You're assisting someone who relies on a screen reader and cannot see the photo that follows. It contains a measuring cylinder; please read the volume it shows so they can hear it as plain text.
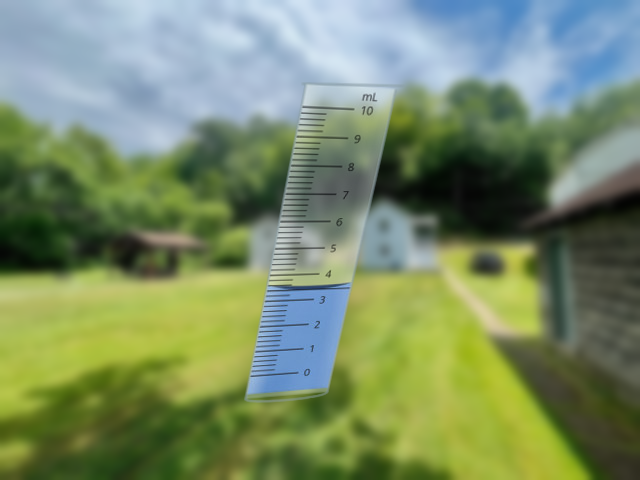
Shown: 3.4 mL
